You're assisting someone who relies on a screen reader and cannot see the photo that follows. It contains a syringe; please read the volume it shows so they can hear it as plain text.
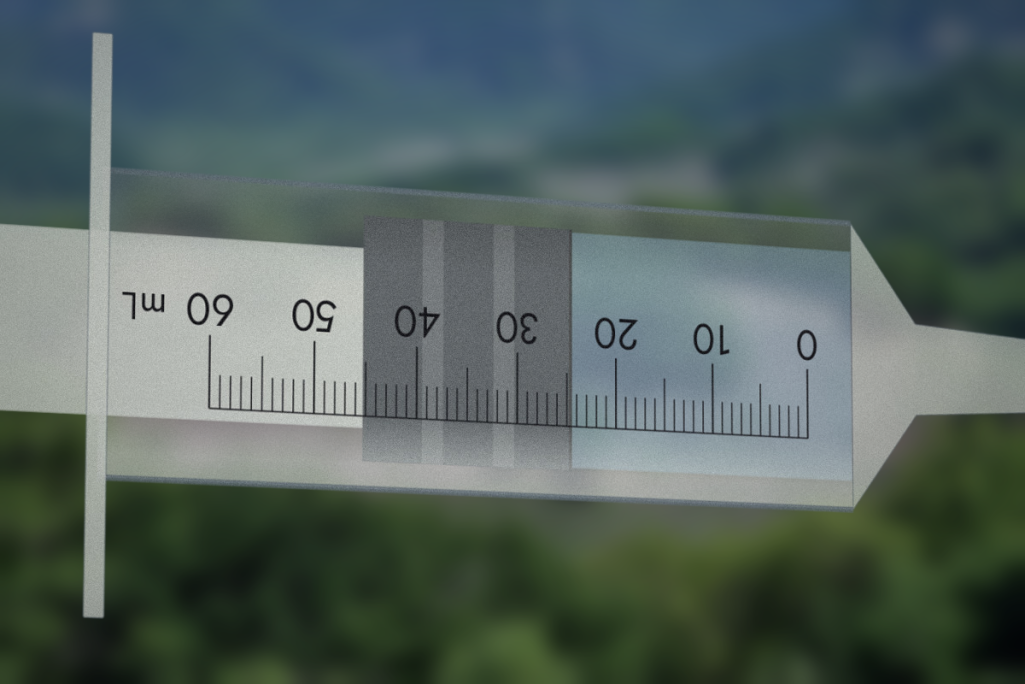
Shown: 24.5 mL
